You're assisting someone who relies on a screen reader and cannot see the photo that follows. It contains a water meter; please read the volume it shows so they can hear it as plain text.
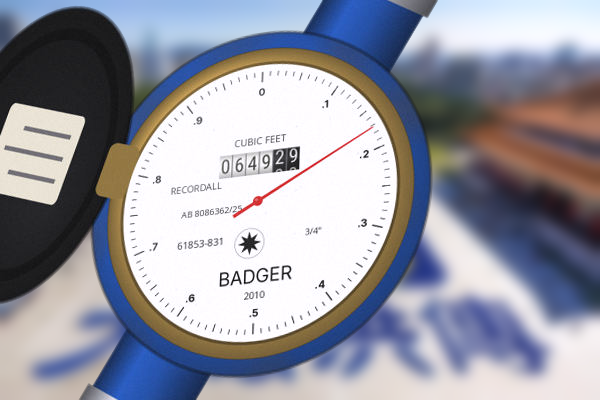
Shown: 64929.17 ft³
